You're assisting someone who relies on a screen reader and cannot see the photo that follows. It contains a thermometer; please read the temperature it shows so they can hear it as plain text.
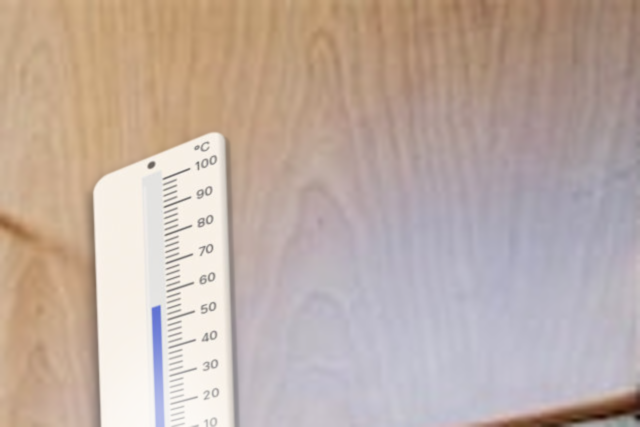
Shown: 56 °C
